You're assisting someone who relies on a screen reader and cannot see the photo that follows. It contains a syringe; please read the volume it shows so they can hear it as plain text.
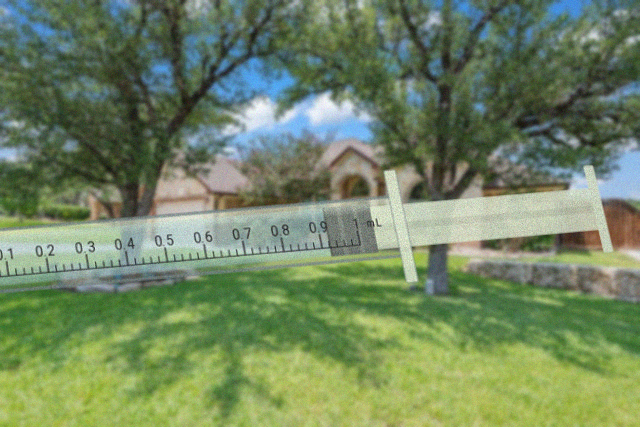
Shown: 0.92 mL
